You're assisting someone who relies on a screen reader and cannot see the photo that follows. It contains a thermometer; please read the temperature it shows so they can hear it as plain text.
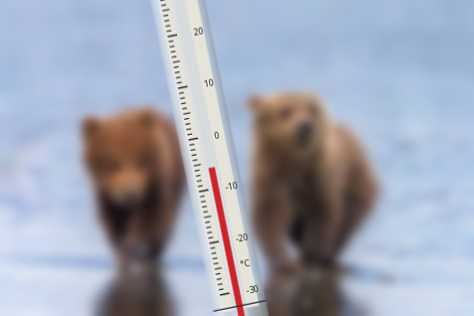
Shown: -6 °C
